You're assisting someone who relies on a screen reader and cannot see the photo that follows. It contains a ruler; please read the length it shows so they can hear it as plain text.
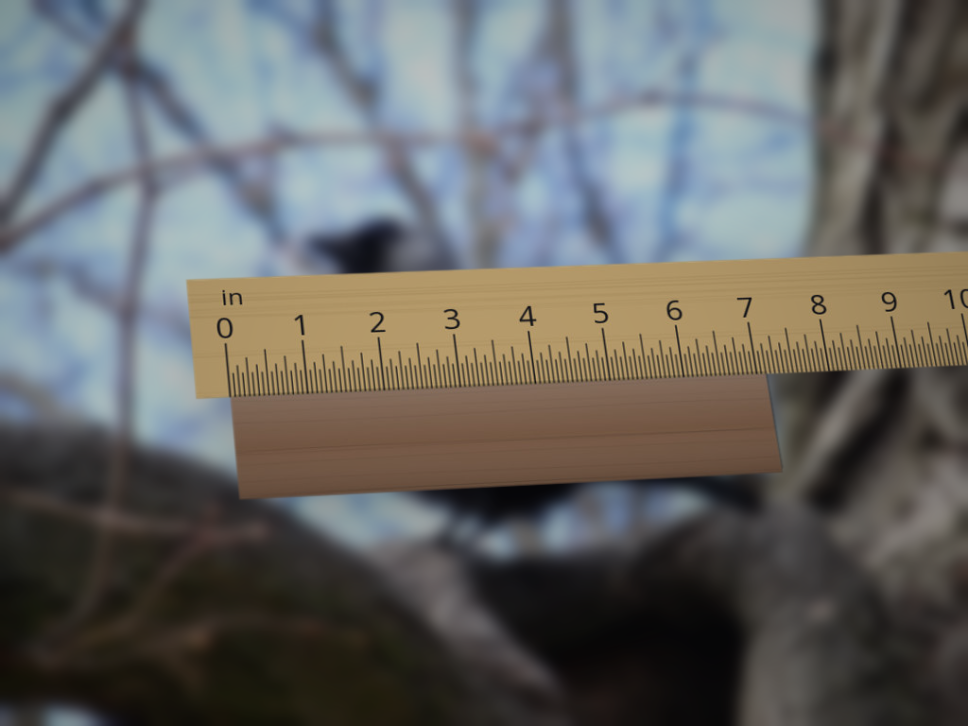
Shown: 7.125 in
